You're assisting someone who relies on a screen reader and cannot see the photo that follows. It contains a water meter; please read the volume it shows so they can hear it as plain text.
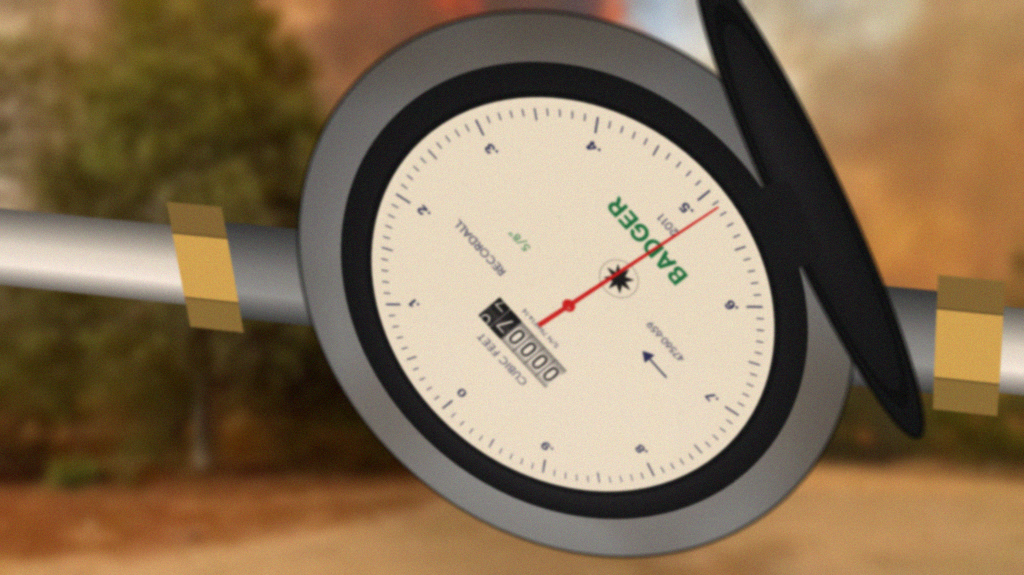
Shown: 76.51 ft³
